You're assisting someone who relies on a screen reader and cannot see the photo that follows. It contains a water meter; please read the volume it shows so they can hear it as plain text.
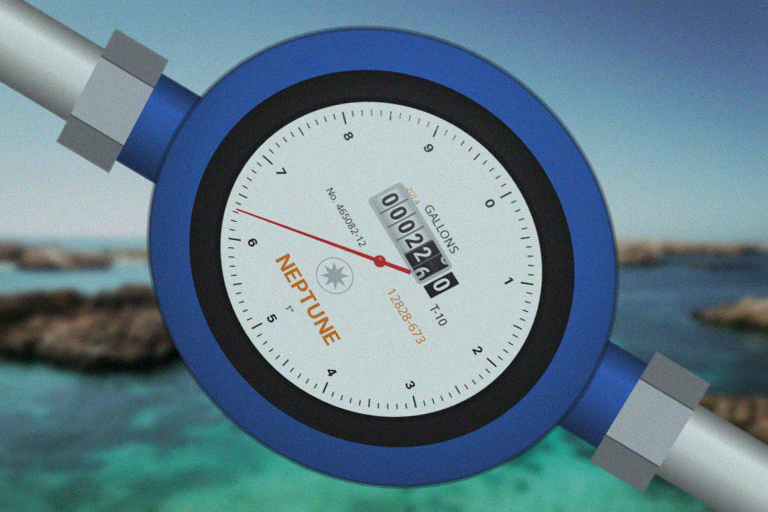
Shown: 2256.3 gal
